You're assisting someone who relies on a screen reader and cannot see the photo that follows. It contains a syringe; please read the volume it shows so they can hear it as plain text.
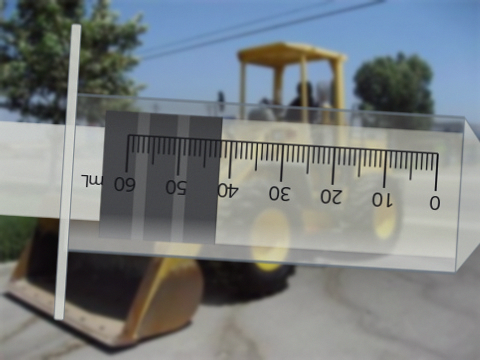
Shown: 42 mL
